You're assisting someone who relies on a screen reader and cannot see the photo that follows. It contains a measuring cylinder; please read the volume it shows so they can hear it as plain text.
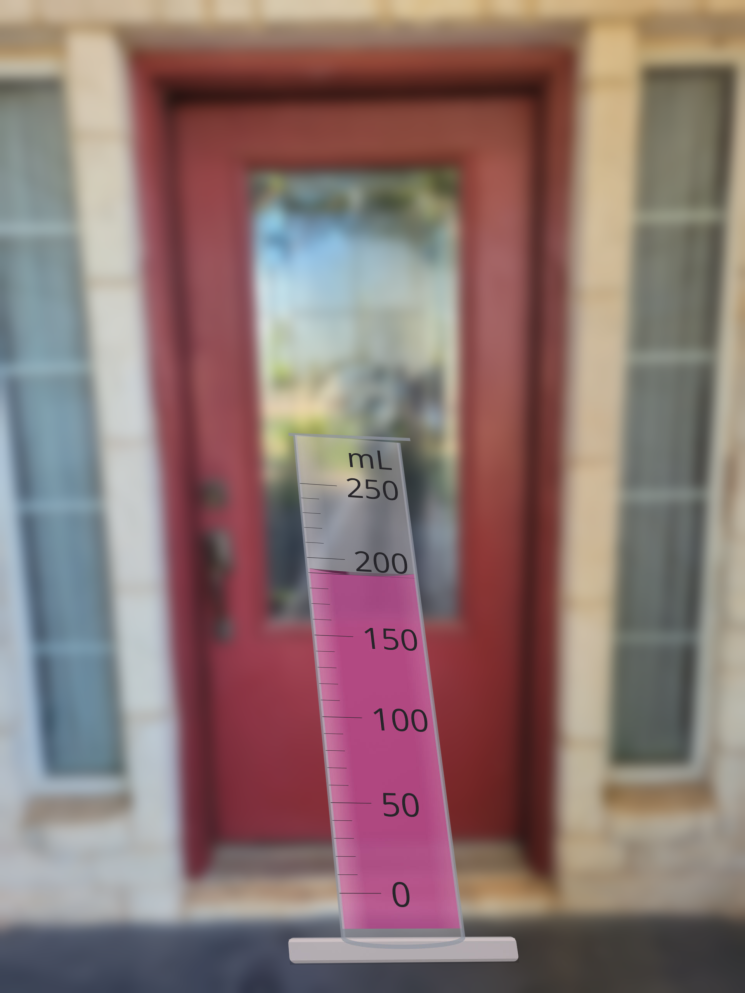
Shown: 190 mL
